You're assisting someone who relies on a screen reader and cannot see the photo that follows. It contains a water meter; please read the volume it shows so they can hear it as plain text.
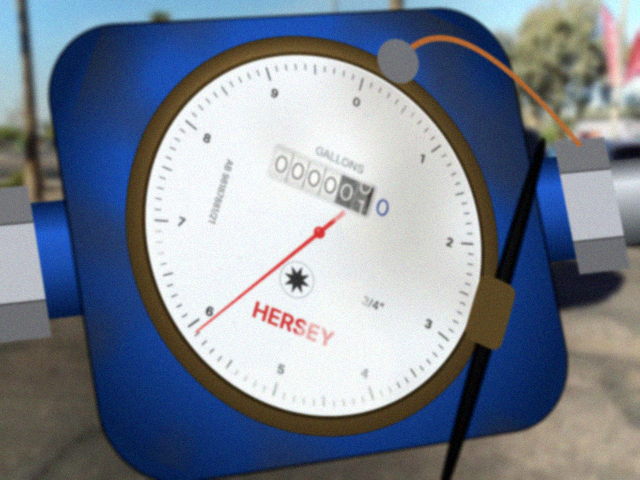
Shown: 5.9 gal
